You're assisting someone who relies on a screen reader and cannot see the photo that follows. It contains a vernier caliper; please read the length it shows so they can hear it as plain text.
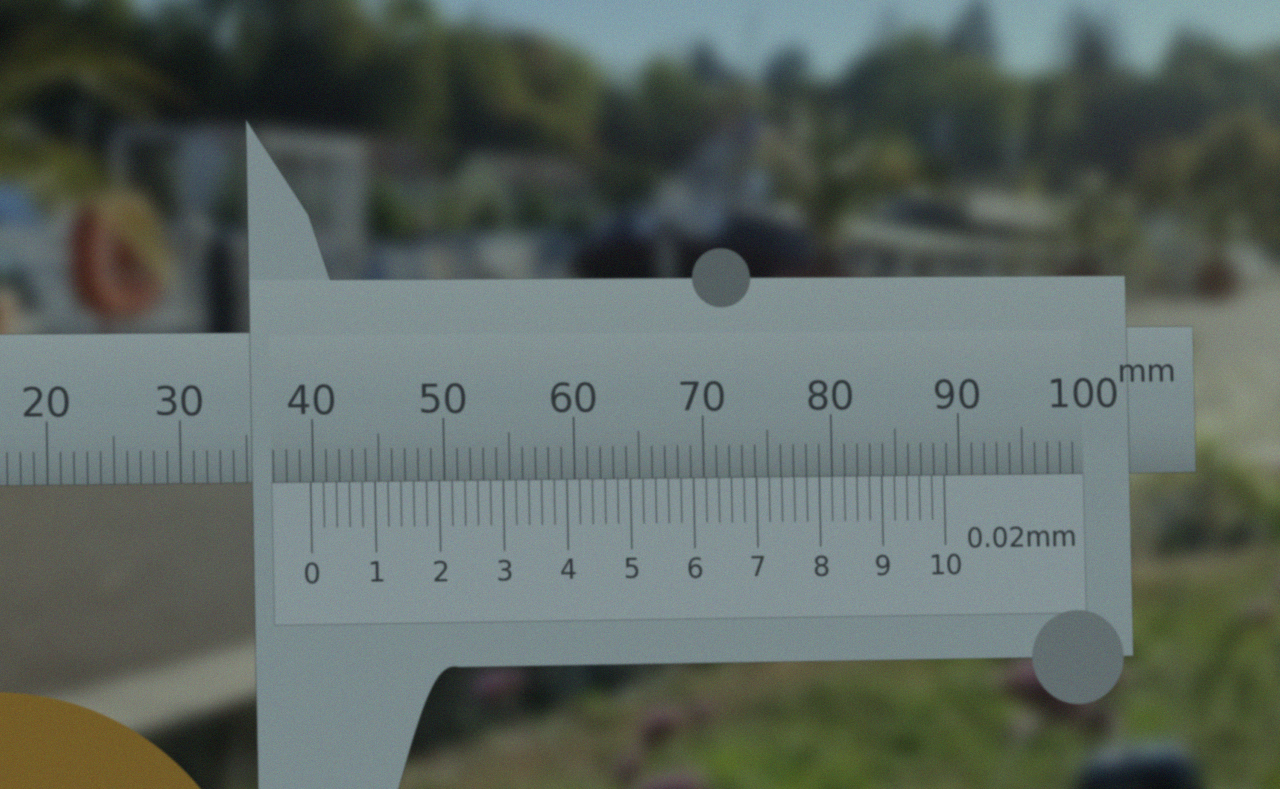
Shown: 39.8 mm
